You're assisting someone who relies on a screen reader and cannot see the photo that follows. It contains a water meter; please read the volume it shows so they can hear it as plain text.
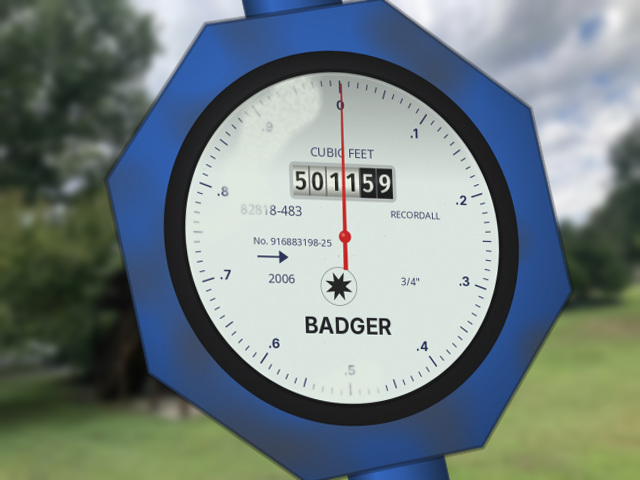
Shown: 501159.00 ft³
